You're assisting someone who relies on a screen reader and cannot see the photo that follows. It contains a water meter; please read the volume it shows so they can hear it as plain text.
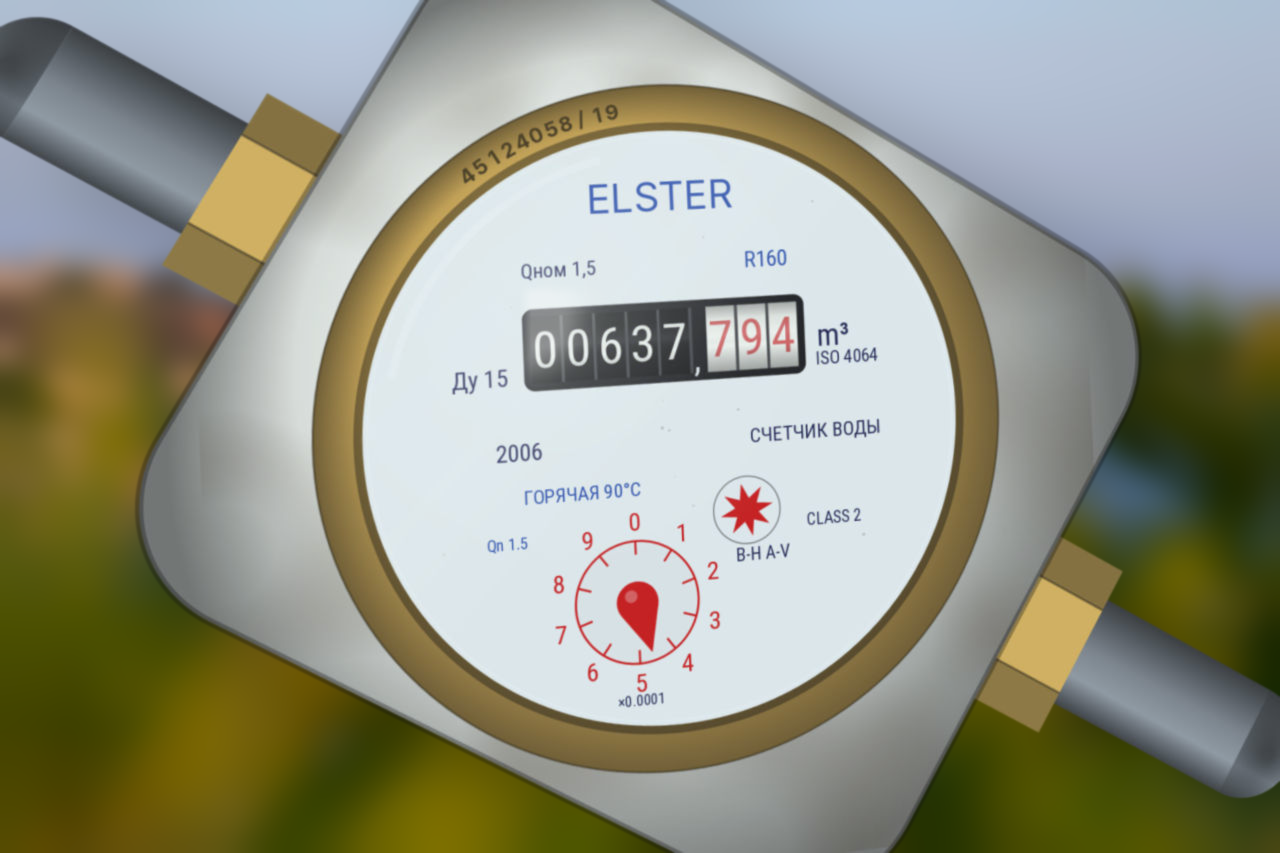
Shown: 637.7944 m³
